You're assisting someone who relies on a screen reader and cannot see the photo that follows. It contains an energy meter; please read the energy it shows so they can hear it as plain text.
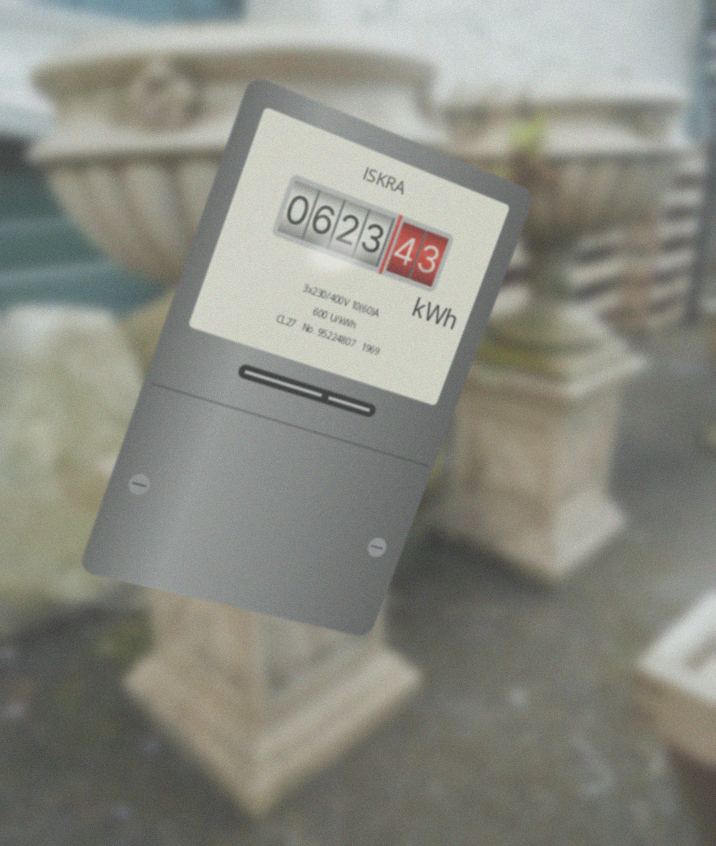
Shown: 623.43 kWh
